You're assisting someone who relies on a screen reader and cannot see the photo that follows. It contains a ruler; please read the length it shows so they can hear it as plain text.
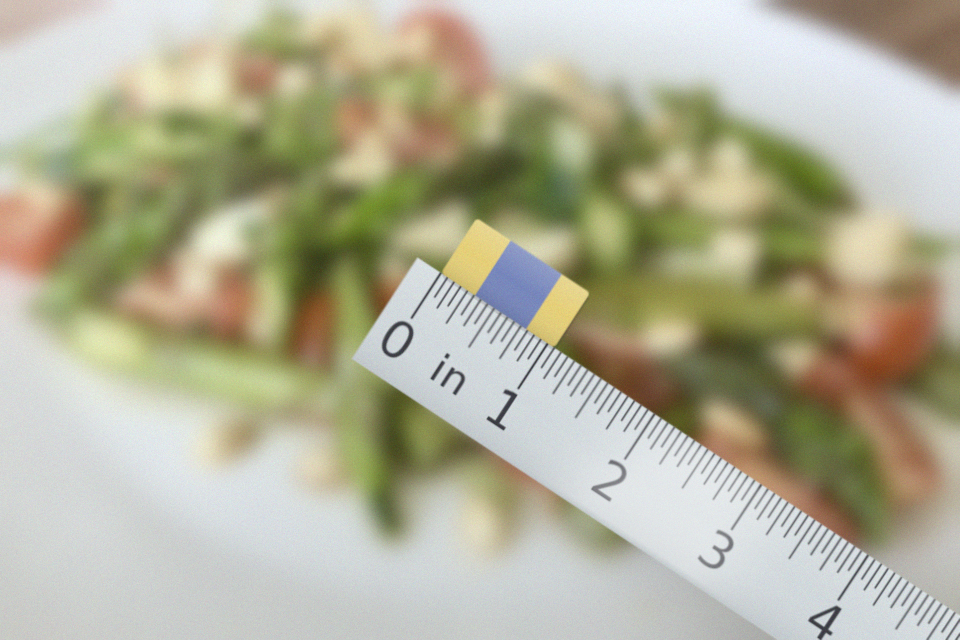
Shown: 1.0625 in
